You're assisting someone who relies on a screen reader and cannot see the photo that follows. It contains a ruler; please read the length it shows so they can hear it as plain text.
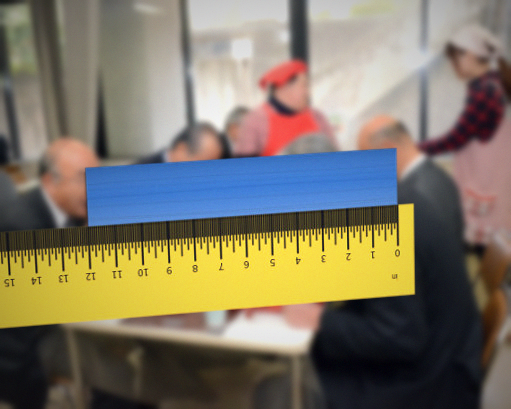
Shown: 12 in
